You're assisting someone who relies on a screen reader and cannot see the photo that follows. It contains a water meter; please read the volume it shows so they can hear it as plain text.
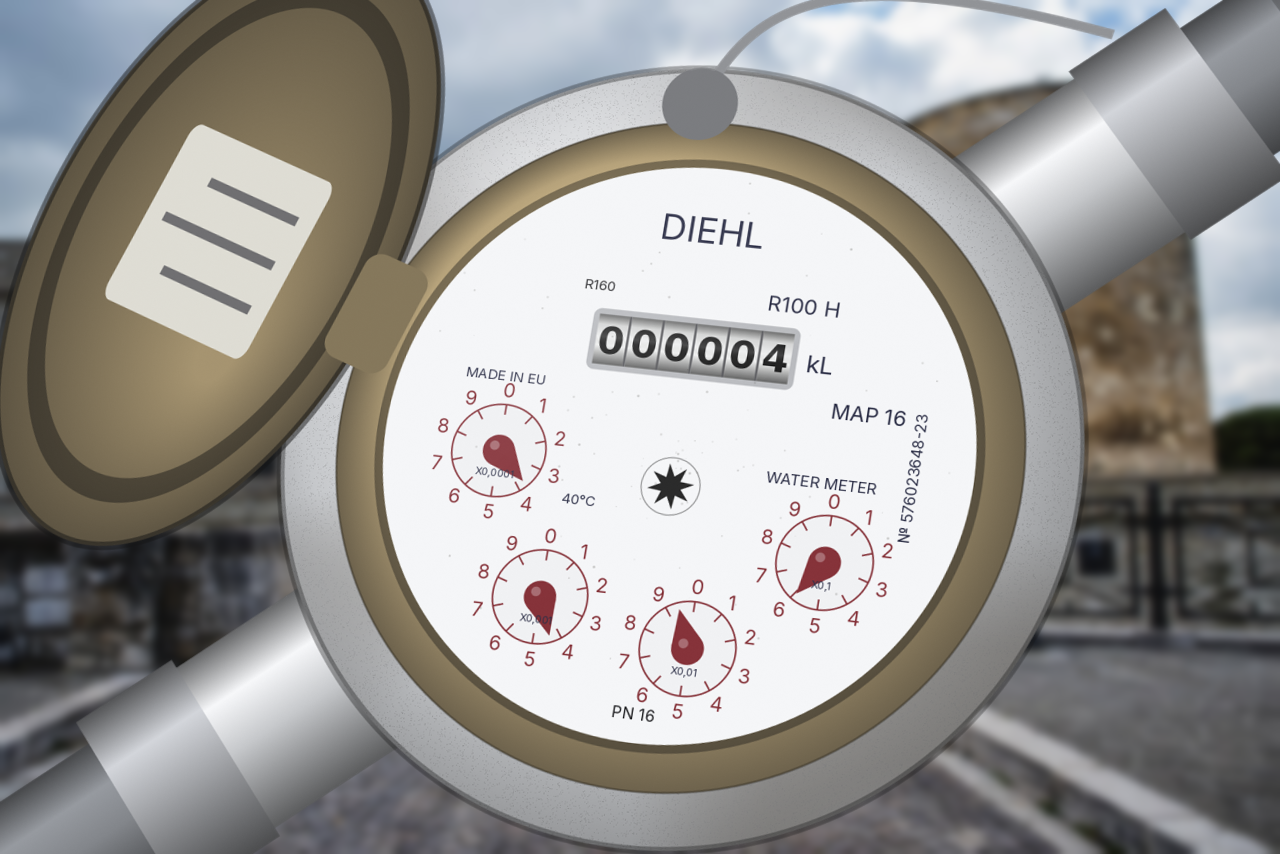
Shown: 4.5943 kL
